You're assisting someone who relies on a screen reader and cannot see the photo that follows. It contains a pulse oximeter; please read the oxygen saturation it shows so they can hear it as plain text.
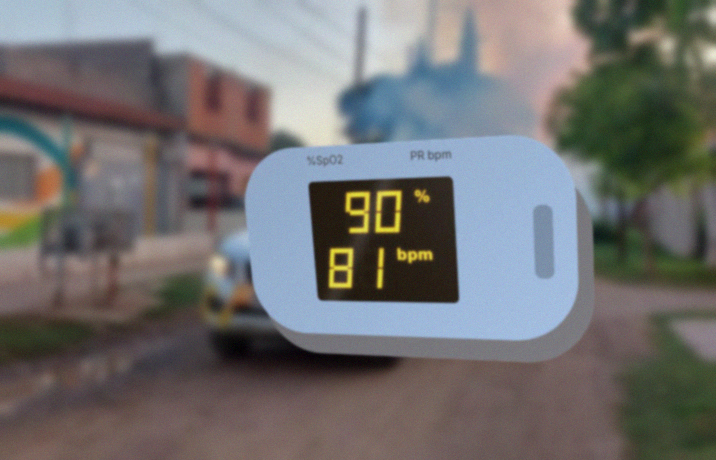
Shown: 90 %
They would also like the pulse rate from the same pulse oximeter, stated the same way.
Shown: 81 bpm
